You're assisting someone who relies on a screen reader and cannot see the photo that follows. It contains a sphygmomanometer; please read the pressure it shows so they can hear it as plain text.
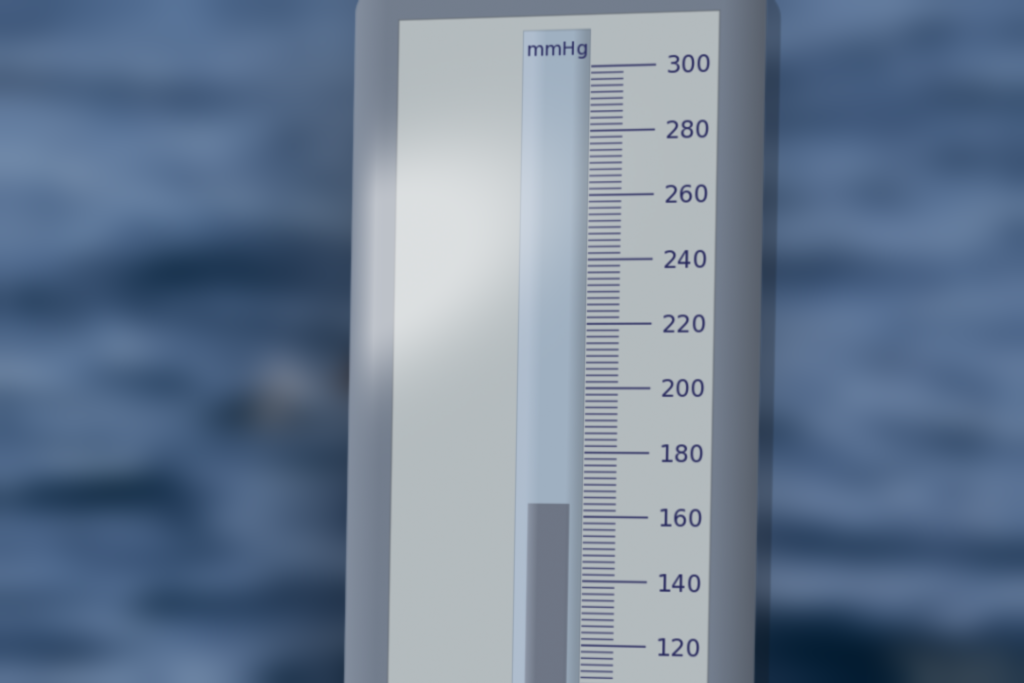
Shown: 164 mmHg
